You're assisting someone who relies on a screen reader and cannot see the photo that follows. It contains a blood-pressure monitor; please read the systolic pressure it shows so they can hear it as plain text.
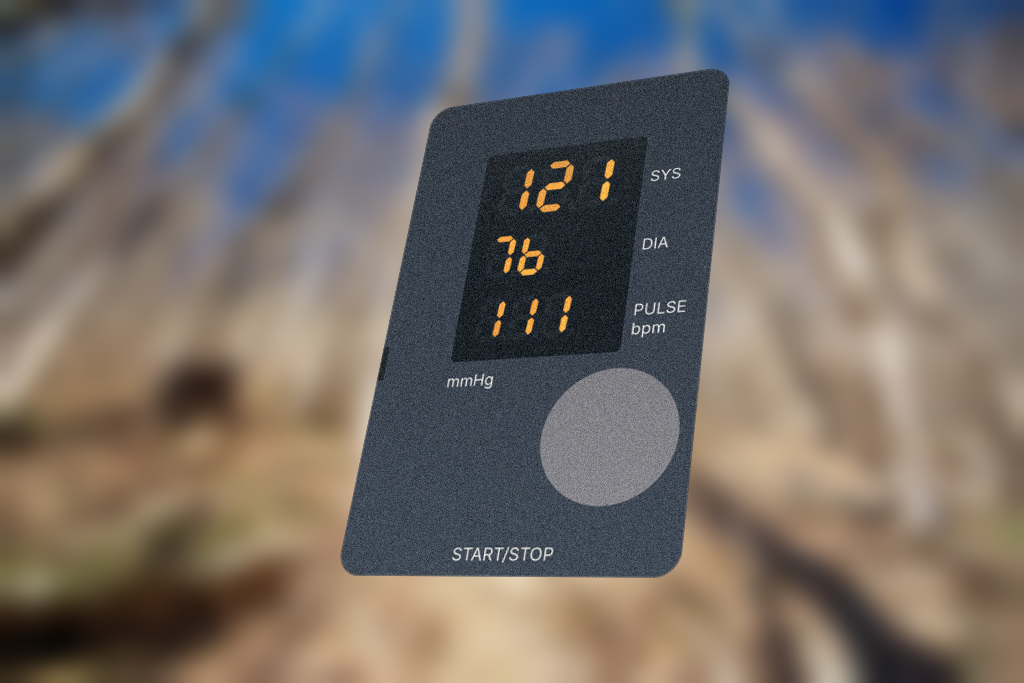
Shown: 121 mmHg
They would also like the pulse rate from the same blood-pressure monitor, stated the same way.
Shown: 111 bpm
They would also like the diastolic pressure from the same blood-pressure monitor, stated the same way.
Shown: 76 mmHg
